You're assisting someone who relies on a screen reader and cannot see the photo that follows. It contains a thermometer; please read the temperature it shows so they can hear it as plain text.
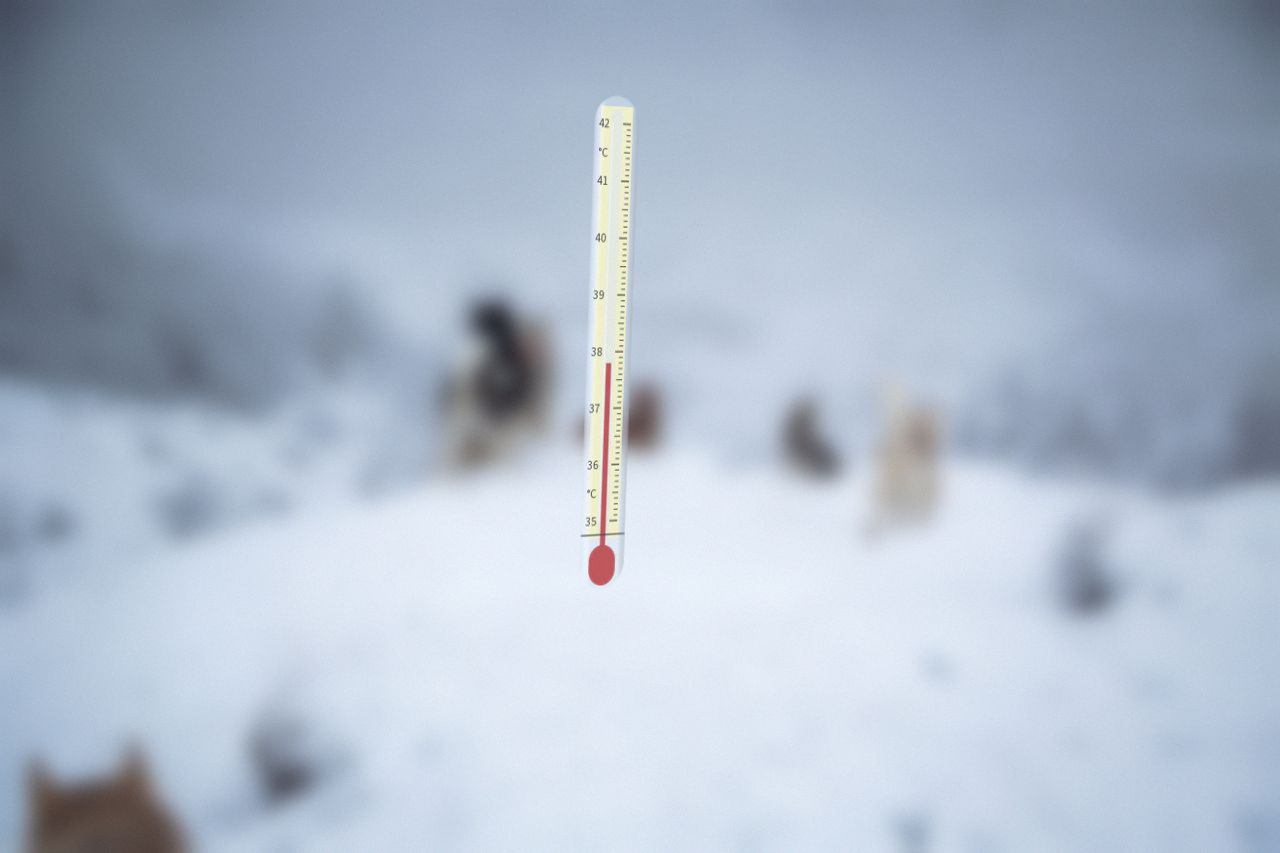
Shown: 37.8 °C
